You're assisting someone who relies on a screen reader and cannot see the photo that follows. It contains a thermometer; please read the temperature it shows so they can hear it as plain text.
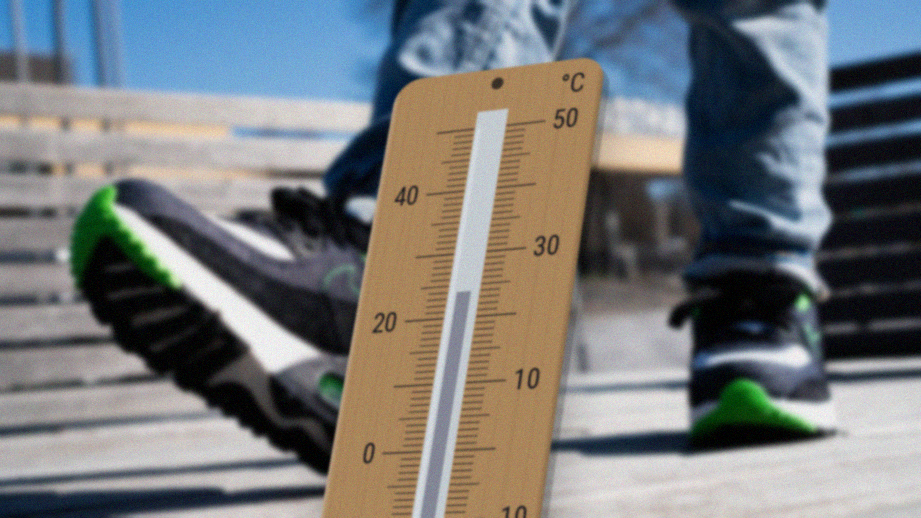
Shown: 24 °C
